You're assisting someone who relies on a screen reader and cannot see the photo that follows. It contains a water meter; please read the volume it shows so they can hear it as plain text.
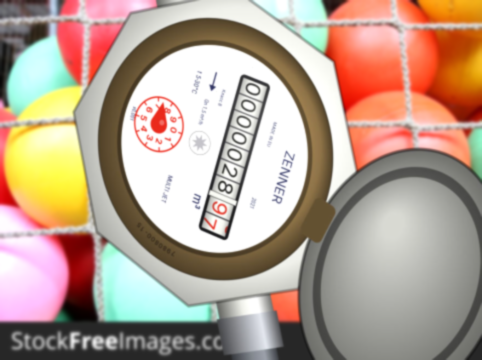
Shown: 28.967 m³
